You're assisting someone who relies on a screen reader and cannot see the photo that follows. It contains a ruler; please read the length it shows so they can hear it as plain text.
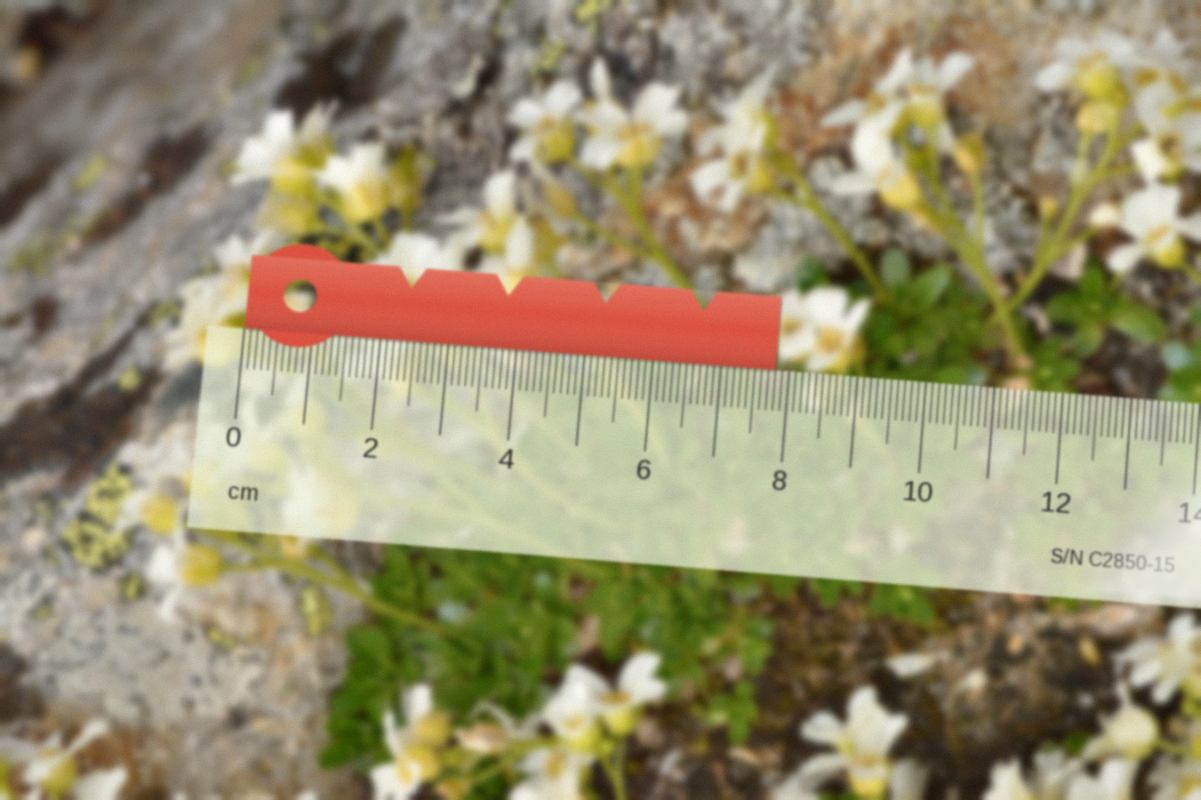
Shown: 7.8 cm
